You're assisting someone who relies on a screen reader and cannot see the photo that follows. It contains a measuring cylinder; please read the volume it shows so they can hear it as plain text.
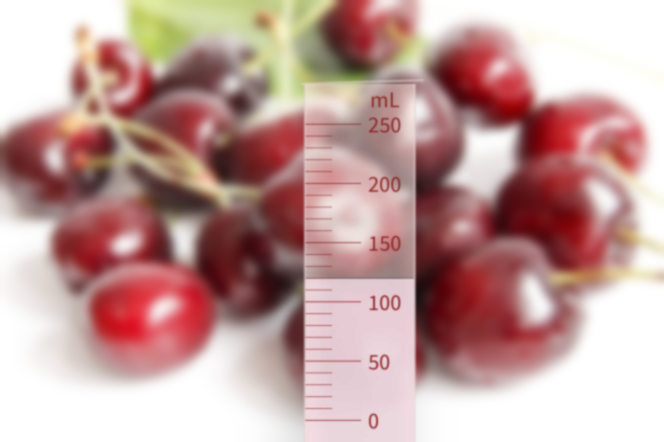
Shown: 120 mL
